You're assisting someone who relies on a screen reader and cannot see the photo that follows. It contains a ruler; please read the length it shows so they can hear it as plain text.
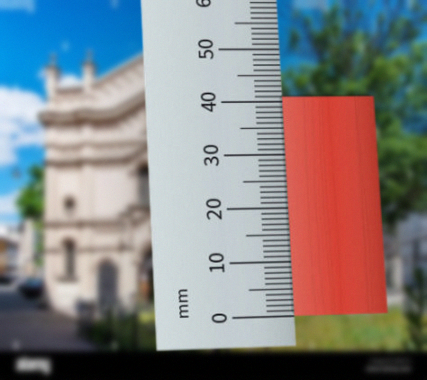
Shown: 41 mm
